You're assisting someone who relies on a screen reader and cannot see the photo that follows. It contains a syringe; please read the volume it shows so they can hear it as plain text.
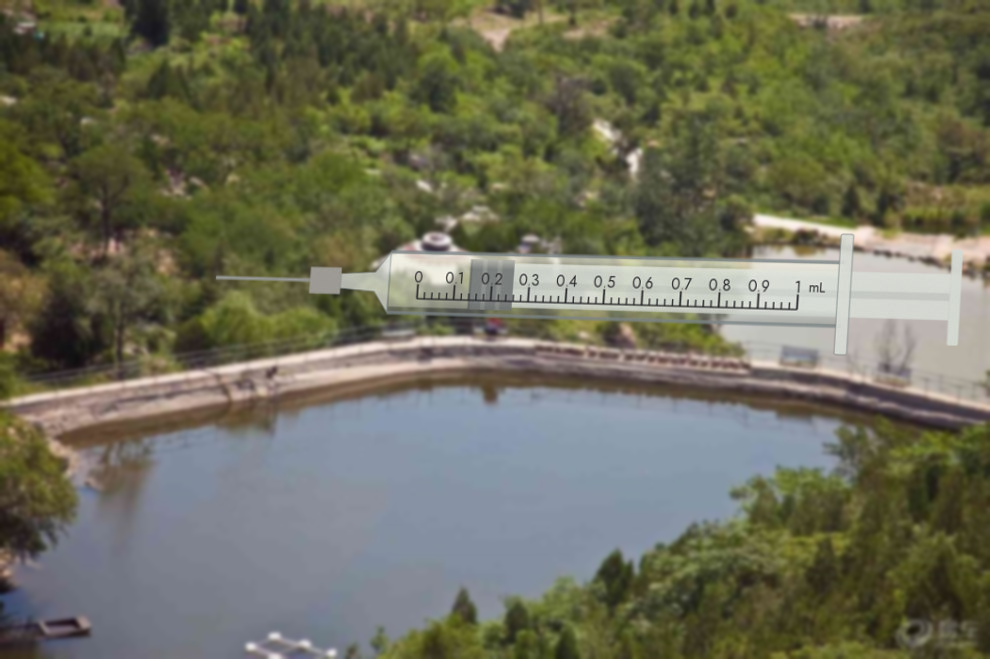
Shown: 0.14 mL
